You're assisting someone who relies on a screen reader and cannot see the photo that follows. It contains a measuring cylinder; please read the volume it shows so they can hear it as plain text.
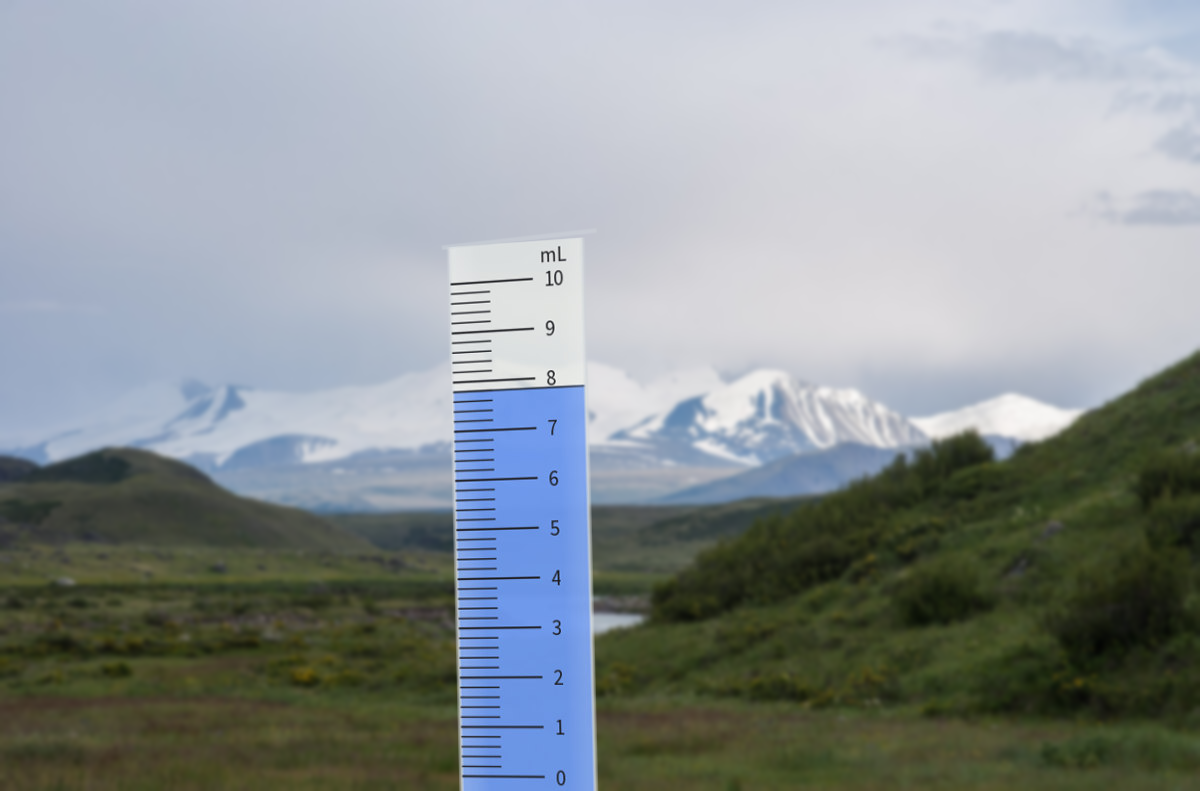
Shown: 7.8 mL
